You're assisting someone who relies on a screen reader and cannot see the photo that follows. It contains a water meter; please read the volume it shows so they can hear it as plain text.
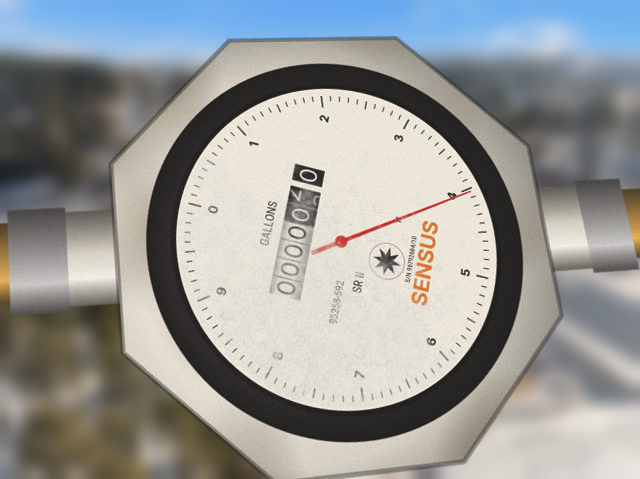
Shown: 24.0 gal
